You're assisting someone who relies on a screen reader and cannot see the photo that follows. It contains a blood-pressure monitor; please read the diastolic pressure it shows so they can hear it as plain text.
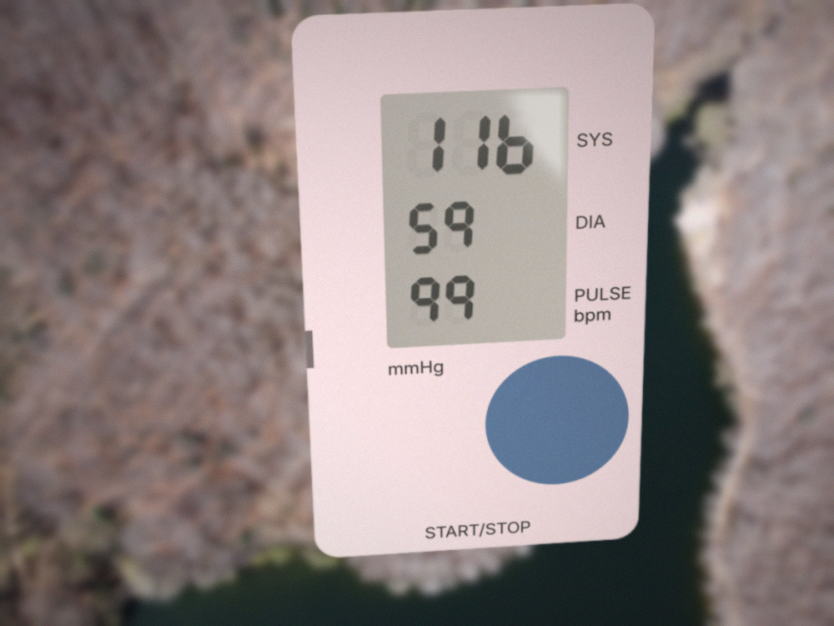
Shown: 59 mmHg
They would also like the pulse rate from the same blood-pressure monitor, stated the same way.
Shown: 99 bpm
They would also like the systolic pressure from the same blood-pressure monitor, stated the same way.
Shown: 116 mmHg
